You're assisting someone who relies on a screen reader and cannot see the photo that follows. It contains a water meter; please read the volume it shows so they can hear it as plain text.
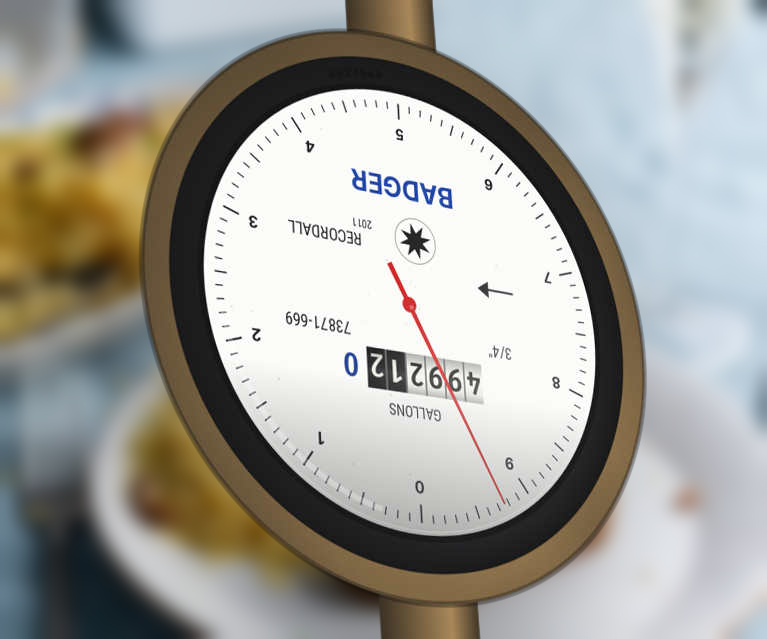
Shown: 4992119.2 gal
